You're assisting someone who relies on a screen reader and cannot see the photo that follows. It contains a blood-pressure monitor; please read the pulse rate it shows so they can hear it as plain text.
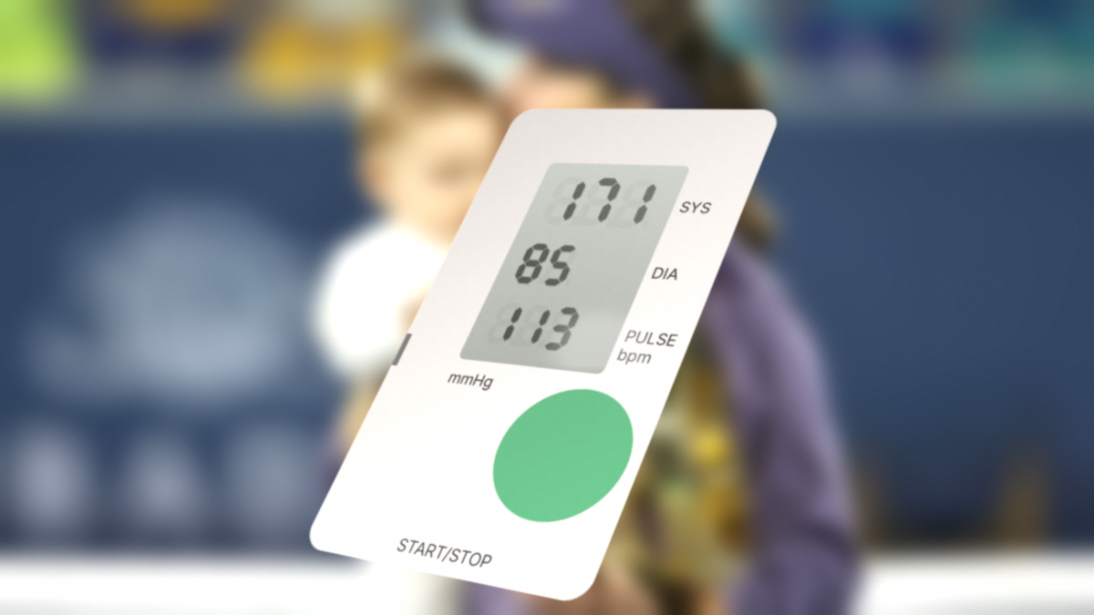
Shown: 113 bpm
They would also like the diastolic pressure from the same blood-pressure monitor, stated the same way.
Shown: 85 mmHg
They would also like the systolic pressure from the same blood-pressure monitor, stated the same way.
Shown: 171 mmHg
